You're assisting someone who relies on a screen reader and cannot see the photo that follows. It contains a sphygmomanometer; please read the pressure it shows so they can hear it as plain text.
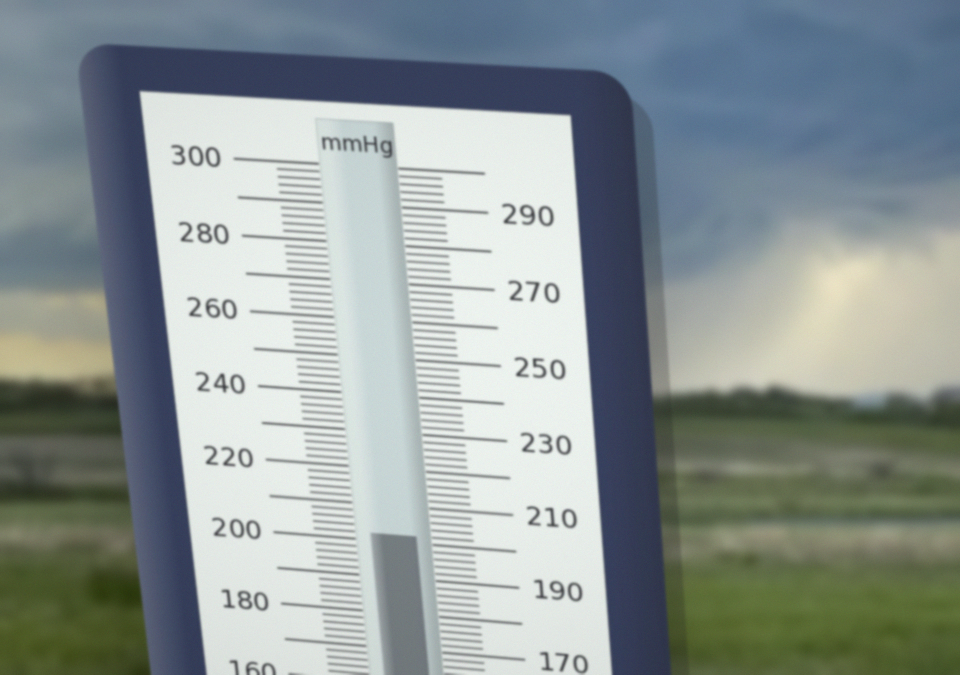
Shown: 202 mmHg
